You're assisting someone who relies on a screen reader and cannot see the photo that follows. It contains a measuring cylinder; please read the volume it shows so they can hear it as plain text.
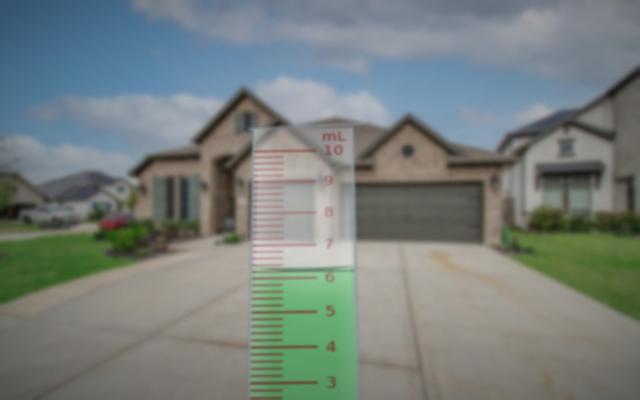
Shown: 6.2 mL
